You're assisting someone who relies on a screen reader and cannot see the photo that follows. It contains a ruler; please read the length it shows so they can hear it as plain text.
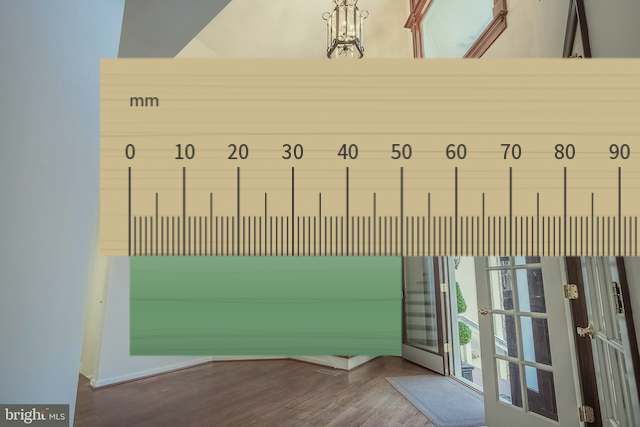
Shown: 50 mm
